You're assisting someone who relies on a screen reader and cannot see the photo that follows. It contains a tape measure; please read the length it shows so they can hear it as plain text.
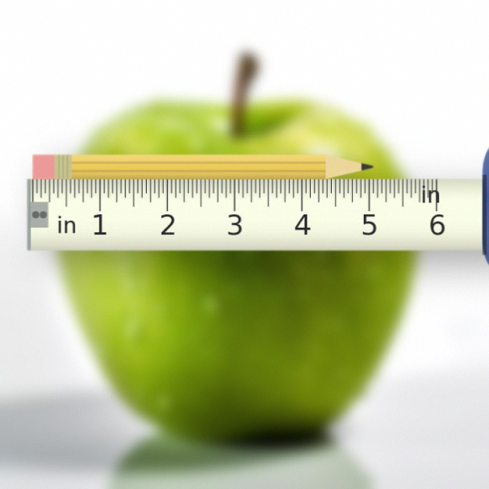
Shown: 5.0625 in
